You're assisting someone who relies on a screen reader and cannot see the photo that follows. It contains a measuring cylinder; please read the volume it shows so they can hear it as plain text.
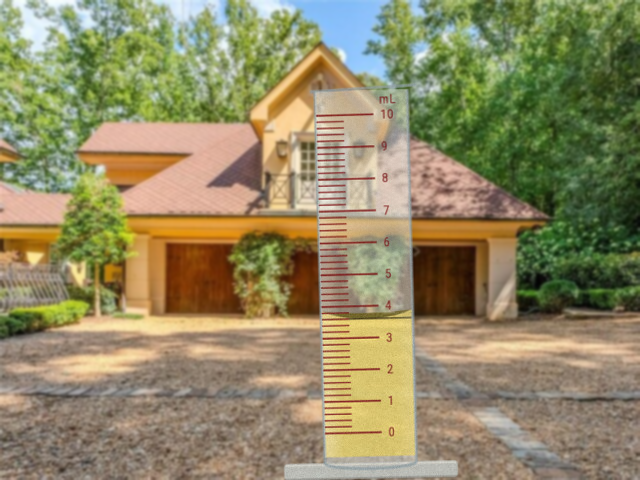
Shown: 3.6 mL
